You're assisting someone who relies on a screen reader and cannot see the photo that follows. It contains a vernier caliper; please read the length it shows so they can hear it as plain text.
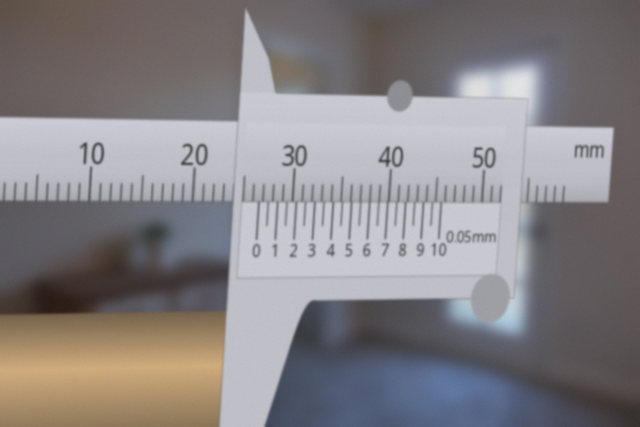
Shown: 26.6 mm
